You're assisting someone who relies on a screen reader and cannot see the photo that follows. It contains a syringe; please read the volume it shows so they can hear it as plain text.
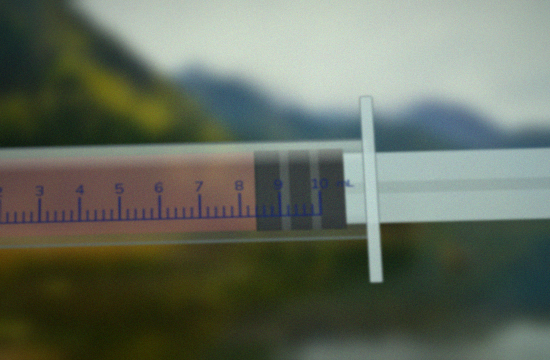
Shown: 8.4 mL
